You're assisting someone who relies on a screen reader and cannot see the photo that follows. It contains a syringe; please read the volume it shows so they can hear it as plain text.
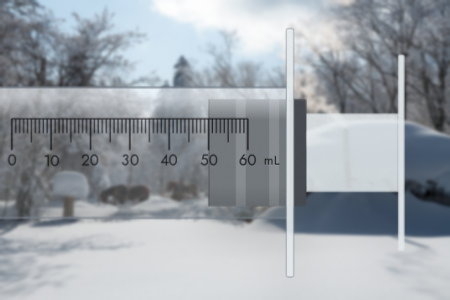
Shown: 50 mL
